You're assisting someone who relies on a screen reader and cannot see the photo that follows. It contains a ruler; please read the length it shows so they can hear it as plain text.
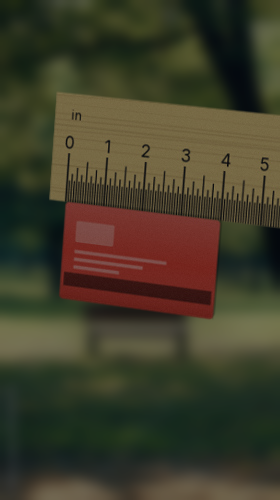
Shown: 4 in
